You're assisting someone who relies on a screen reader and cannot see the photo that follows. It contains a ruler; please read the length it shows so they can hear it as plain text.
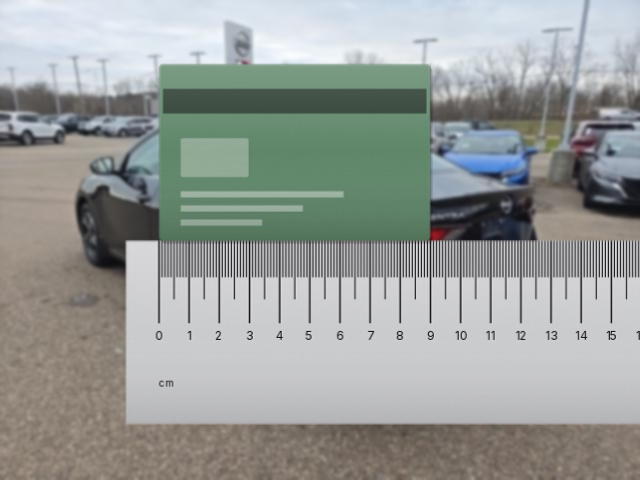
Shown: 9 cm
